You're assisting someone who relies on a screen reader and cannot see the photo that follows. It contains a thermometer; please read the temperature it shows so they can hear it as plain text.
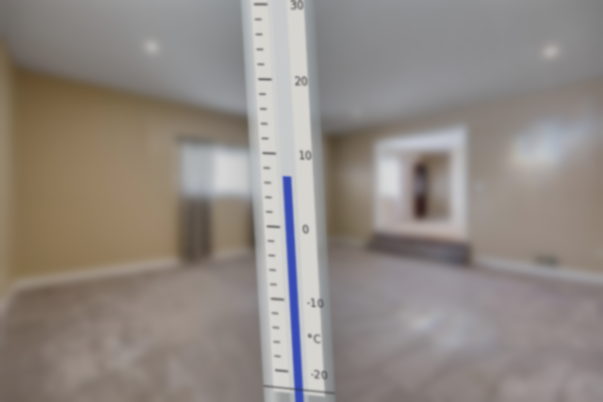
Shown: 7 °C
